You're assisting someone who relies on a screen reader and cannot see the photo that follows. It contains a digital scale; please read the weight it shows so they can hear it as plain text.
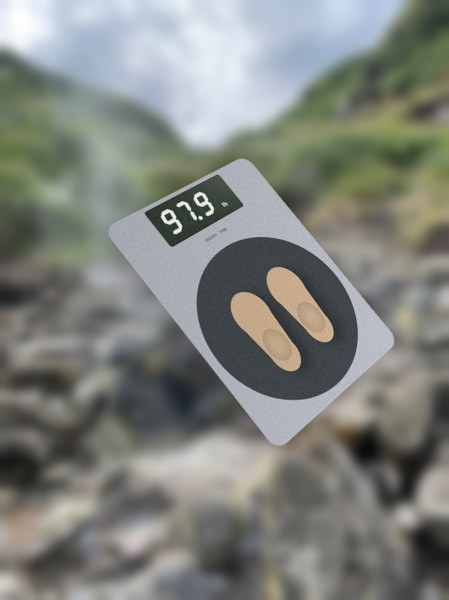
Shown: 97.9 lb
